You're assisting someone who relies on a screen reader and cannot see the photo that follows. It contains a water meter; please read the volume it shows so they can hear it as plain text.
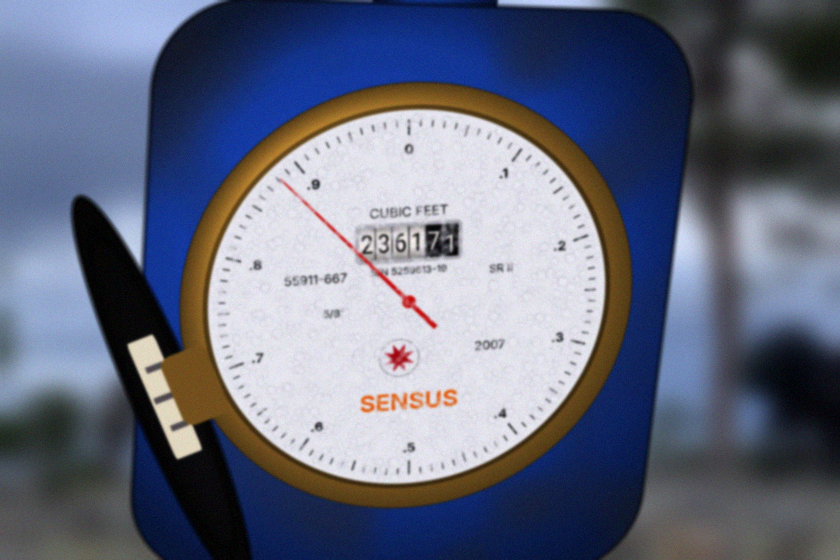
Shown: 236170.88 ft³
